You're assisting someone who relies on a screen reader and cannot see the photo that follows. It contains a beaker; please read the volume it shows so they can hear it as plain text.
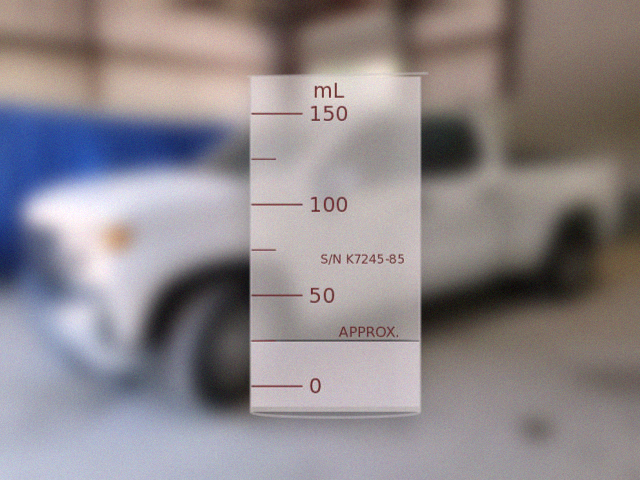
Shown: 25 mL
